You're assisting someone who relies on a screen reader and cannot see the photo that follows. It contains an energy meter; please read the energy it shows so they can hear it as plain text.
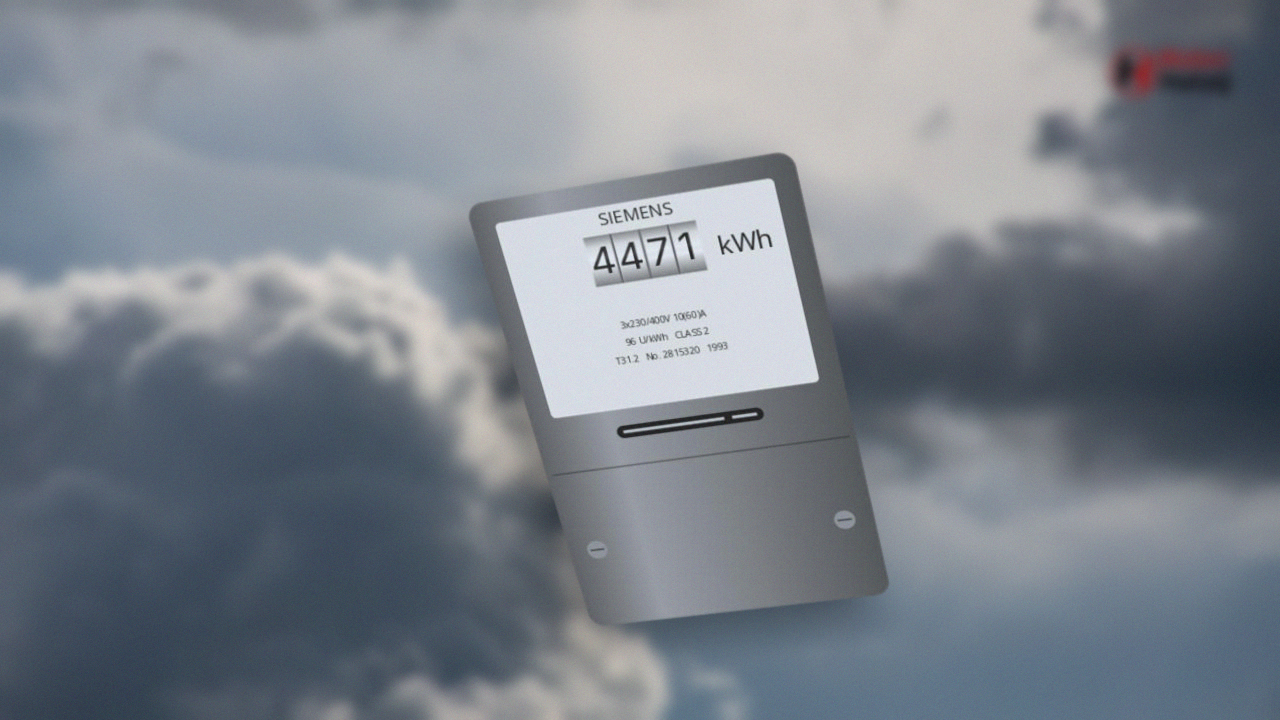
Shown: 4471 kWh
